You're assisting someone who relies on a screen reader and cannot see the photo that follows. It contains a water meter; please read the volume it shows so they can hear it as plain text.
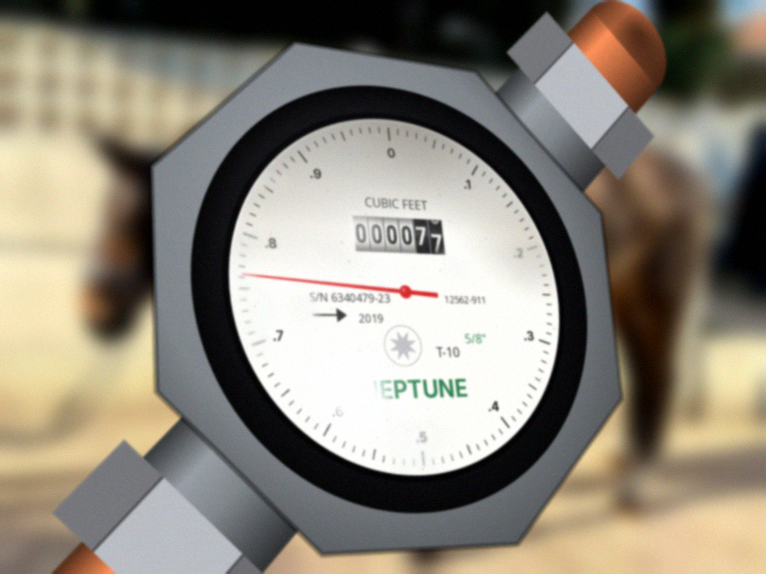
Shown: 76.76 ft³
